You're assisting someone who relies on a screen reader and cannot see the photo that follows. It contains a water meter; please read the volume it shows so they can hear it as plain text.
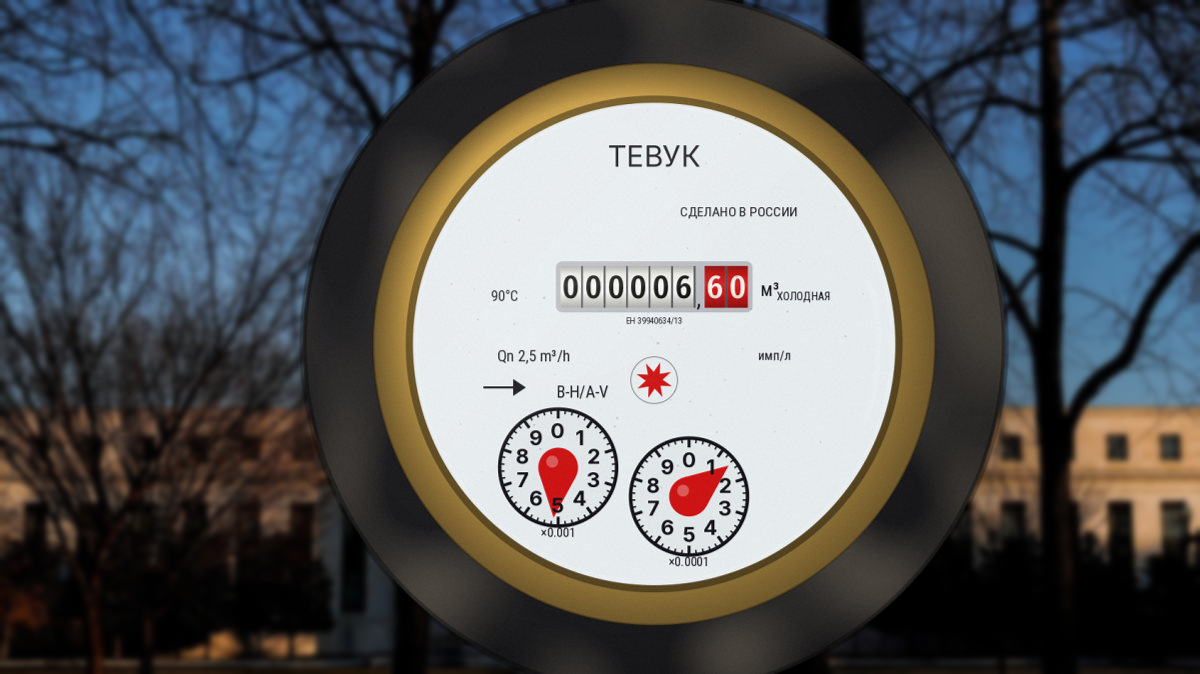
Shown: 6.6051 m³
